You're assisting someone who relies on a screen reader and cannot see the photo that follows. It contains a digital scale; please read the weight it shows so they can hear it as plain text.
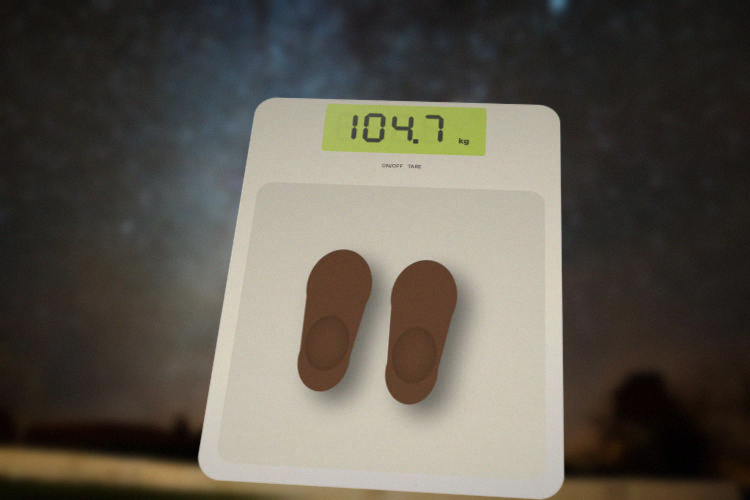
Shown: 104.7 kg
